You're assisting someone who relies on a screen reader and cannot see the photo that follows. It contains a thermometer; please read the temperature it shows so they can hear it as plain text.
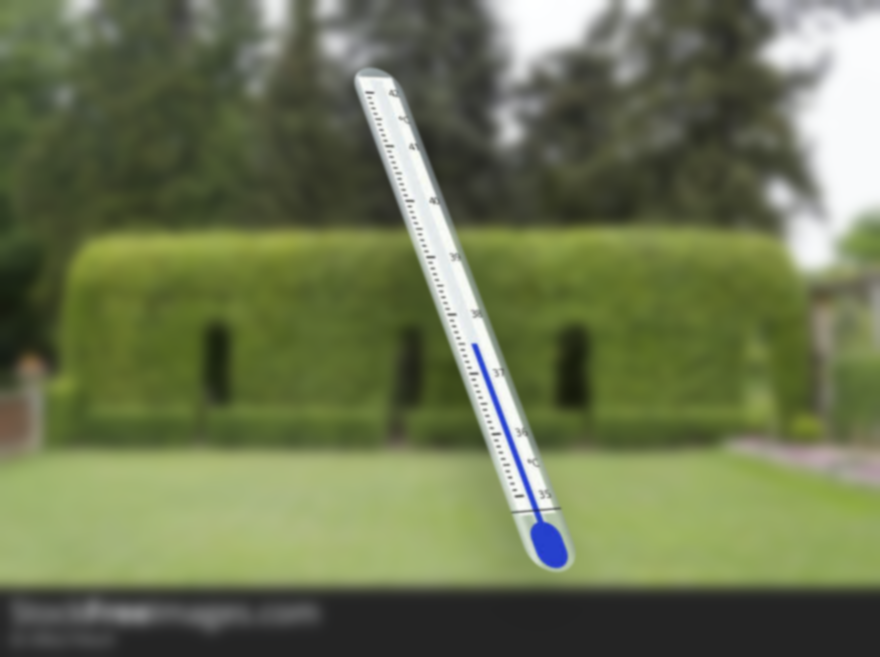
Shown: 37.5 °C
